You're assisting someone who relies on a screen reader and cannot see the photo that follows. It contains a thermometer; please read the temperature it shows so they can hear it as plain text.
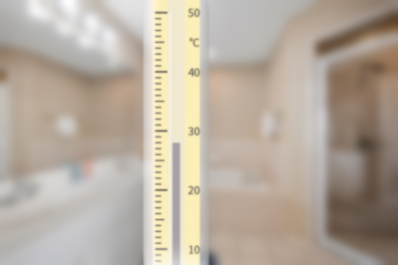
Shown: 28 °C
